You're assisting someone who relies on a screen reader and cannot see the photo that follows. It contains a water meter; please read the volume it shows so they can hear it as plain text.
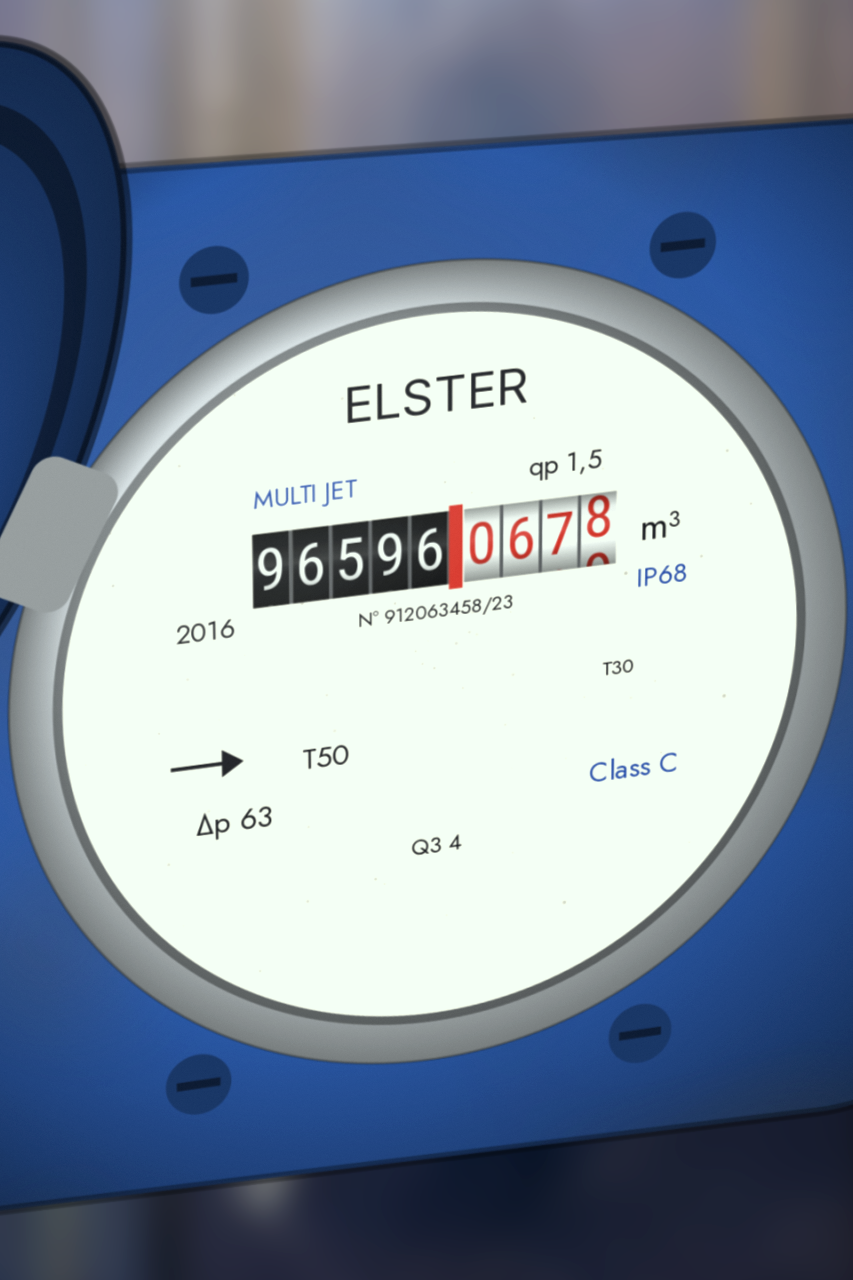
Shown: 96596.0678 m³
